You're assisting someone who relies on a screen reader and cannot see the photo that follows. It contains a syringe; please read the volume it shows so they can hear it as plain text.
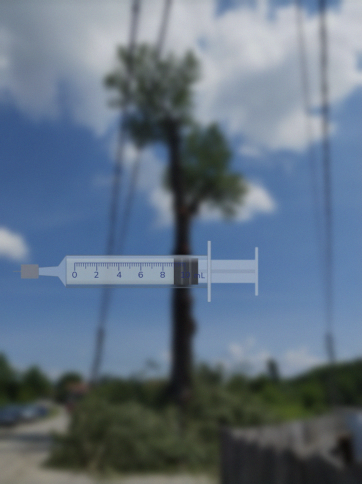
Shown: 9 mL
